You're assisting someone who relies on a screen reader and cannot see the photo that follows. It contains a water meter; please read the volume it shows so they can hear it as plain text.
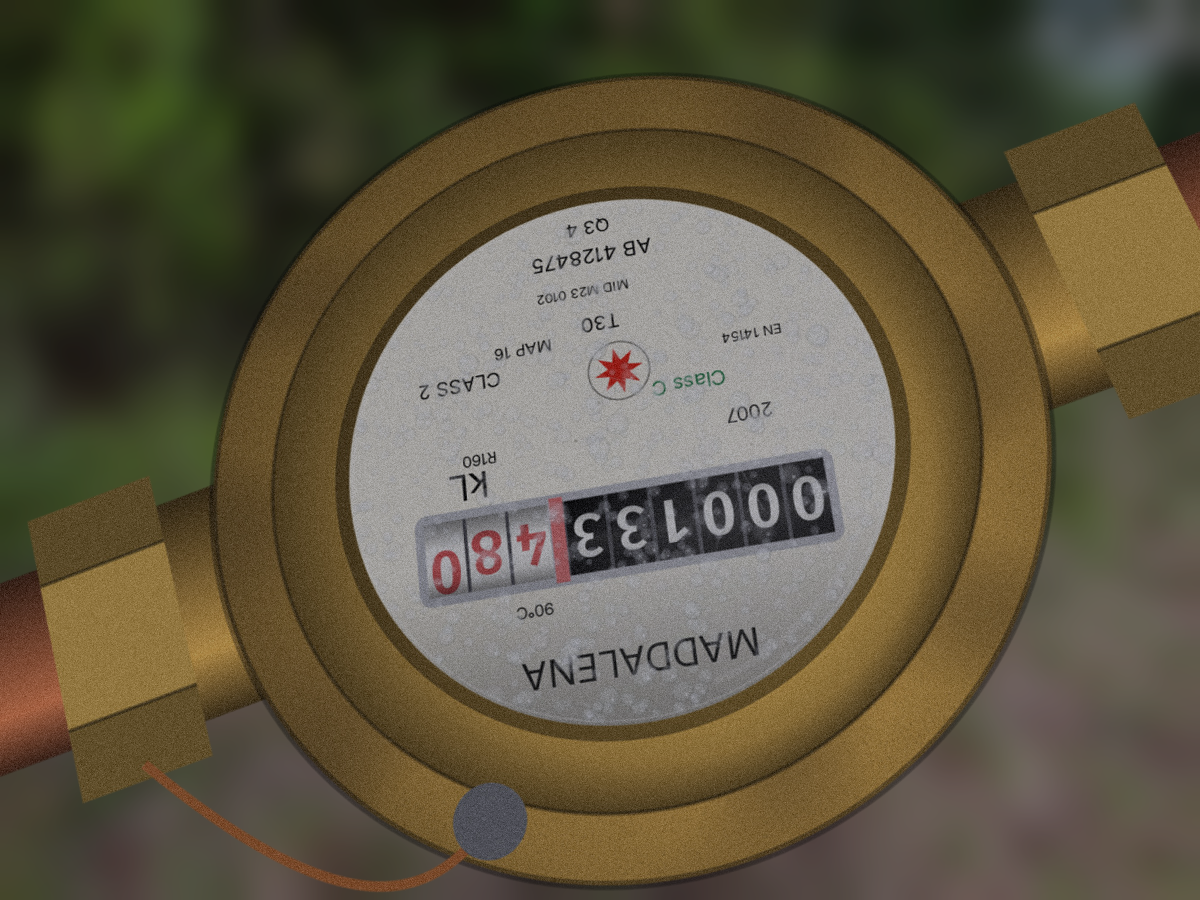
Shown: 133.480 kL
